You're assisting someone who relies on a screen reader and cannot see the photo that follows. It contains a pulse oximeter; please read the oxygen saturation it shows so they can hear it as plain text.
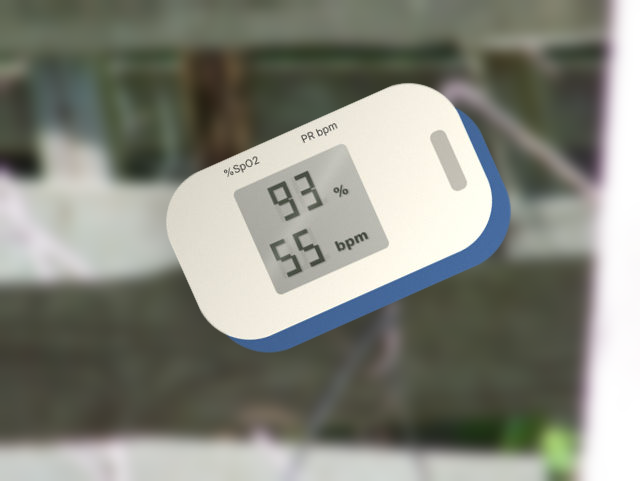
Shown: 93 %
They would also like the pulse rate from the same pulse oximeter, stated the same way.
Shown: 55 bpm
